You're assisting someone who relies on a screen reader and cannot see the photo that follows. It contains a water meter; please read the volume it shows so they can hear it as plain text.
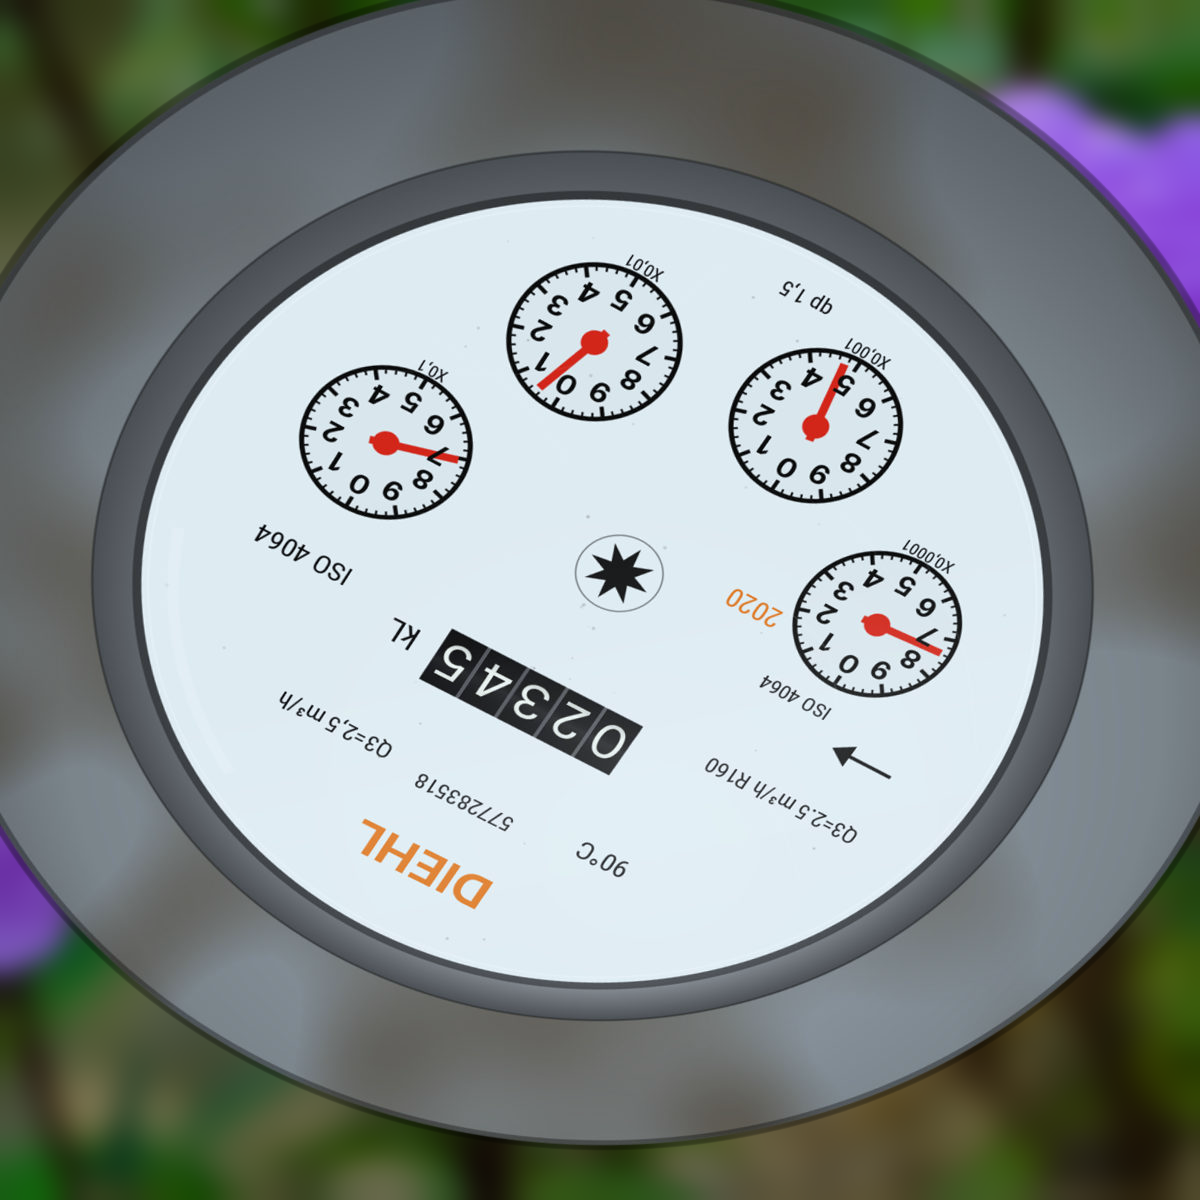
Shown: 2345.7047 kL
